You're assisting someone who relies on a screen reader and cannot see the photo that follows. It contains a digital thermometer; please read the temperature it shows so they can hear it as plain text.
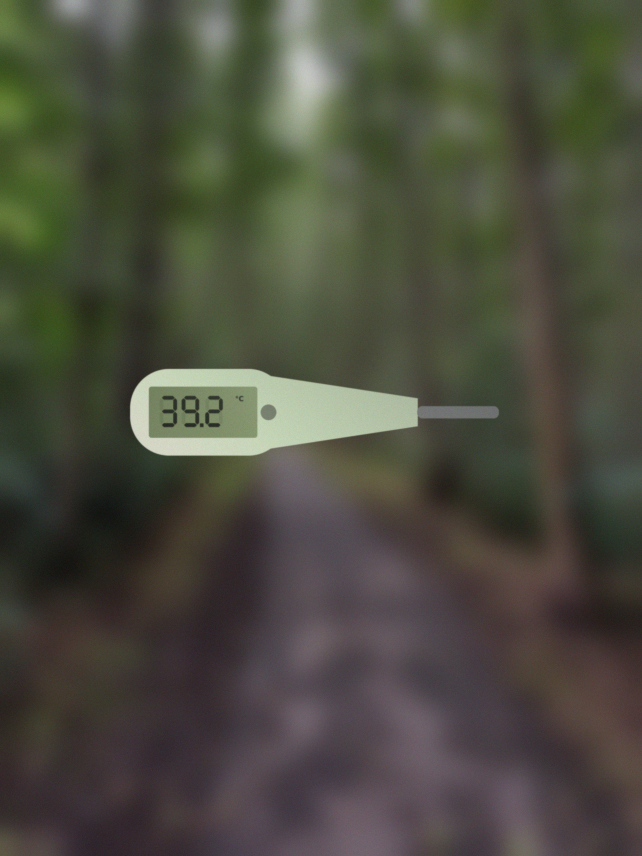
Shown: 39.2 °C
